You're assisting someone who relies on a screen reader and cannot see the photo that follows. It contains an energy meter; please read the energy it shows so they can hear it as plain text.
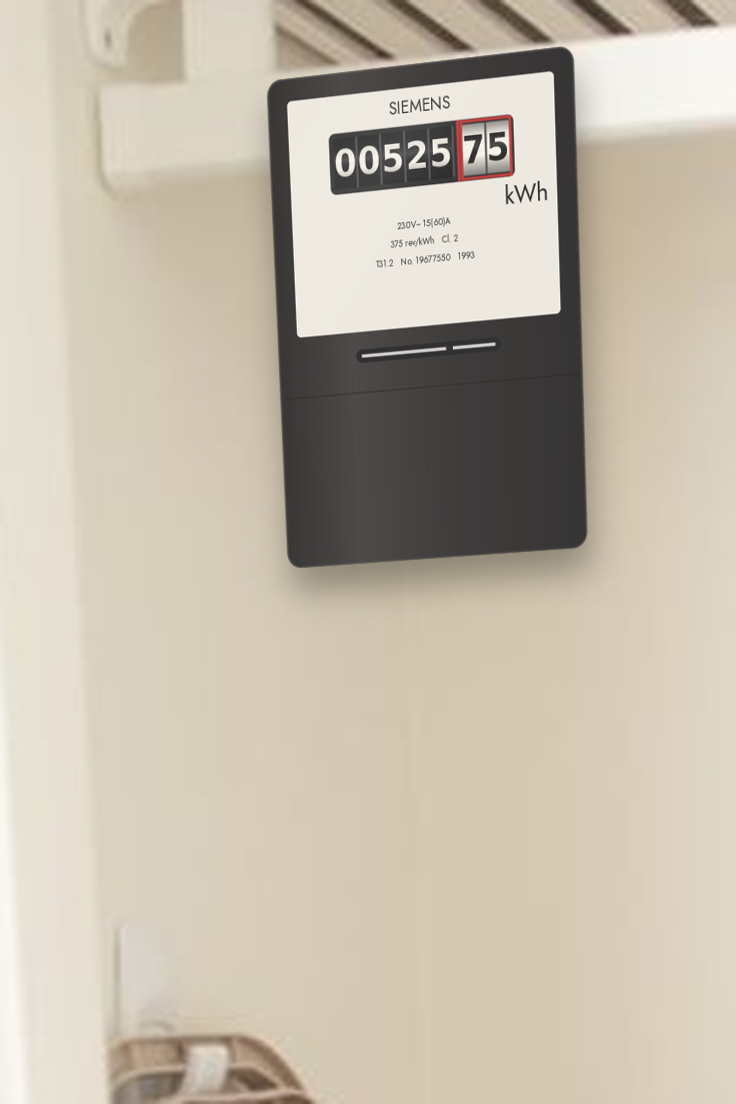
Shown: 525.75 kWh
